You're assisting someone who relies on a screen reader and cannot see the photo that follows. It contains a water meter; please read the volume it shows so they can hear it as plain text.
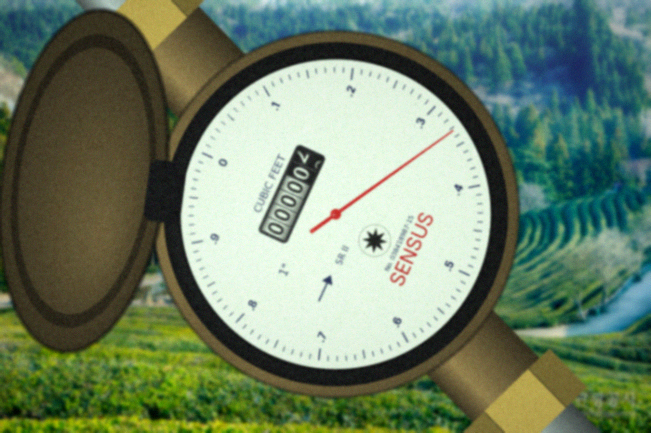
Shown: 2.33 ft³
